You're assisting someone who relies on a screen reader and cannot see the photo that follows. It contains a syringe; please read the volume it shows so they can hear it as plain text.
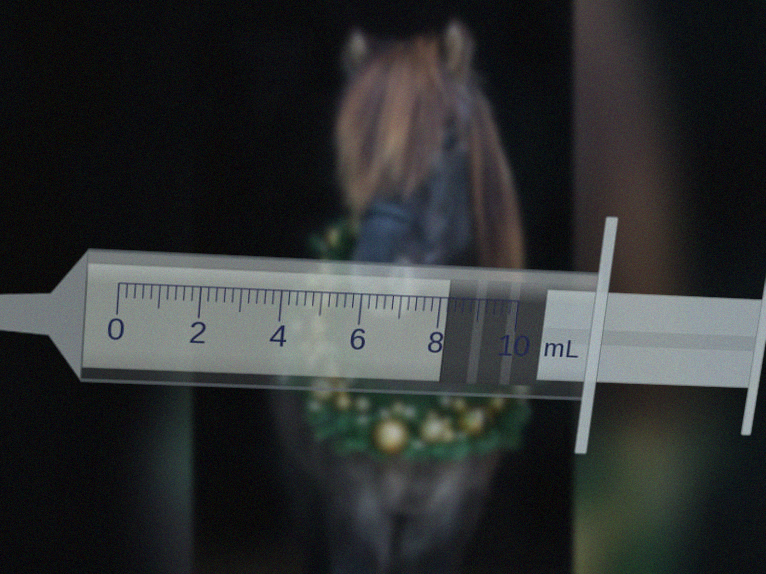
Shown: 8.2 mL
